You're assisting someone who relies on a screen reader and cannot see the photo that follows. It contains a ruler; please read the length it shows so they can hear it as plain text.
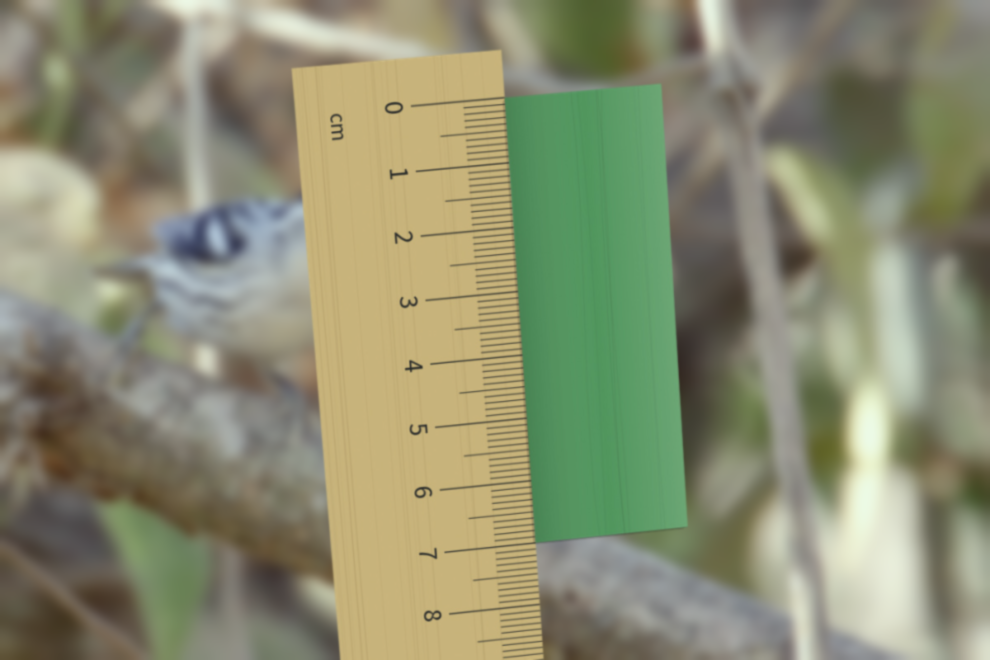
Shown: 7 cm
